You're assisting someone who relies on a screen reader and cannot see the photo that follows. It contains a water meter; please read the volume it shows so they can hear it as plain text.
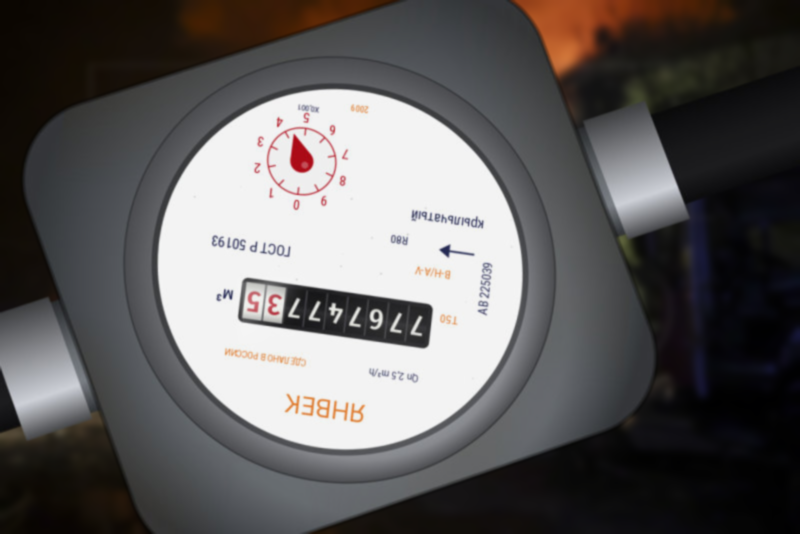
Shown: 7767477.354 m³
